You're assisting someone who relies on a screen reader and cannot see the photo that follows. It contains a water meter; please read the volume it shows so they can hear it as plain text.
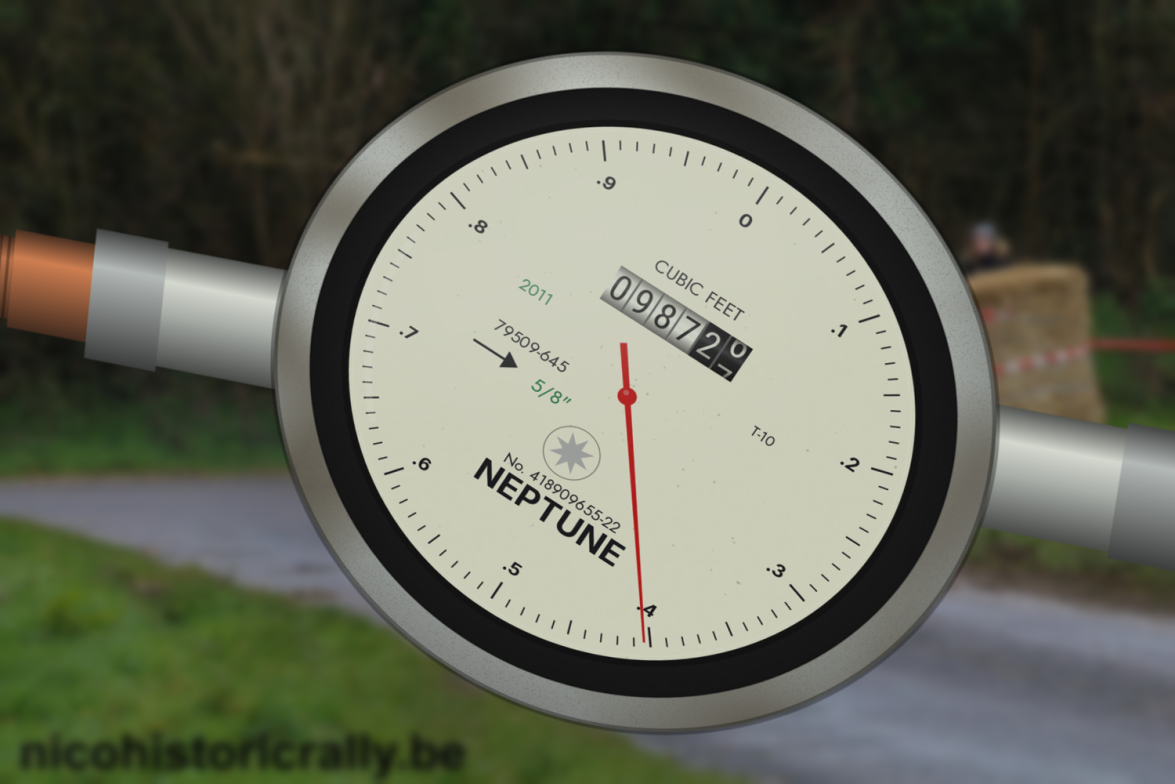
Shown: 98726.40 ft³
